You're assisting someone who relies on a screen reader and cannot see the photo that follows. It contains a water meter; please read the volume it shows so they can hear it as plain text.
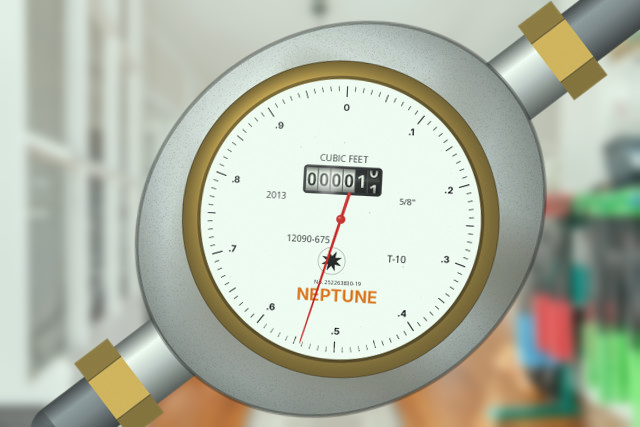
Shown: 10.54 ft³
